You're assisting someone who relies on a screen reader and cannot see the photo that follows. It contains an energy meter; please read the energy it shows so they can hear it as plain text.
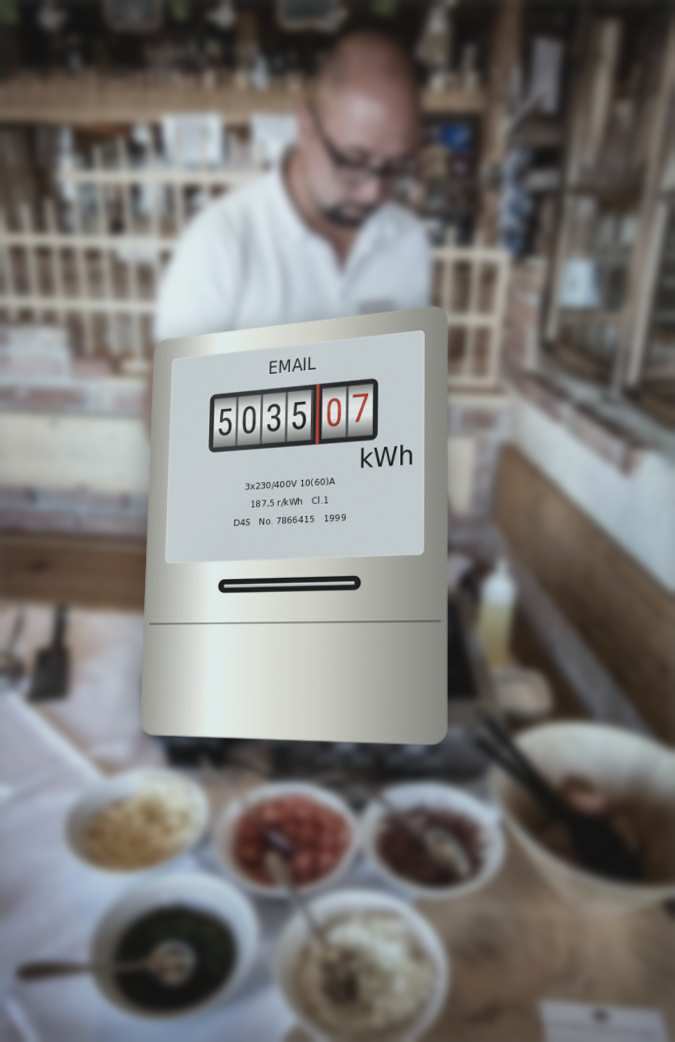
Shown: 5035.07 kWh
